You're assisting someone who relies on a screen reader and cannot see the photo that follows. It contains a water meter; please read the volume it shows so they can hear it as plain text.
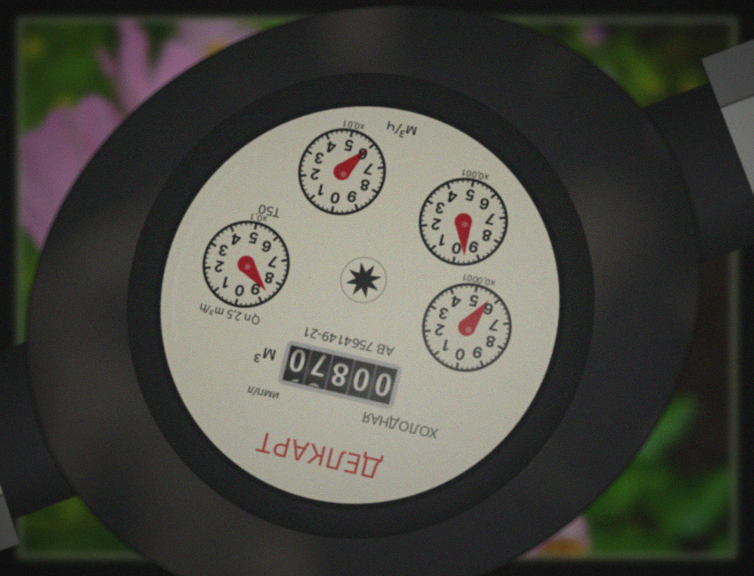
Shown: 869.8595 m³
